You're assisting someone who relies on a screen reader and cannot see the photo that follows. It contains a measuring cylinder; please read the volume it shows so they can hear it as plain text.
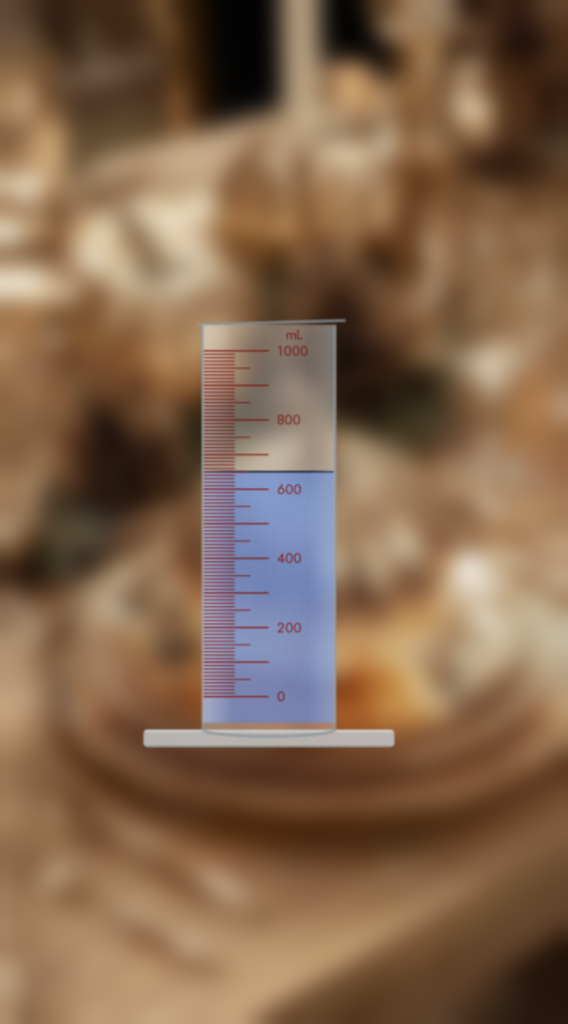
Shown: 650 mL
